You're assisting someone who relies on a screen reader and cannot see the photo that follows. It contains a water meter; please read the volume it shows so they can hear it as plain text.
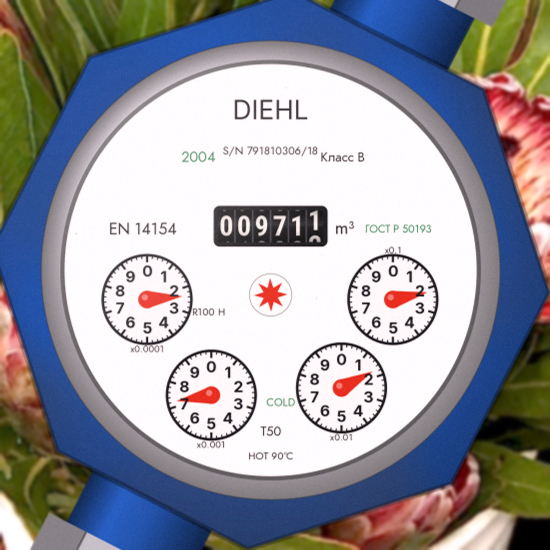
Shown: 9711.2172 m³
